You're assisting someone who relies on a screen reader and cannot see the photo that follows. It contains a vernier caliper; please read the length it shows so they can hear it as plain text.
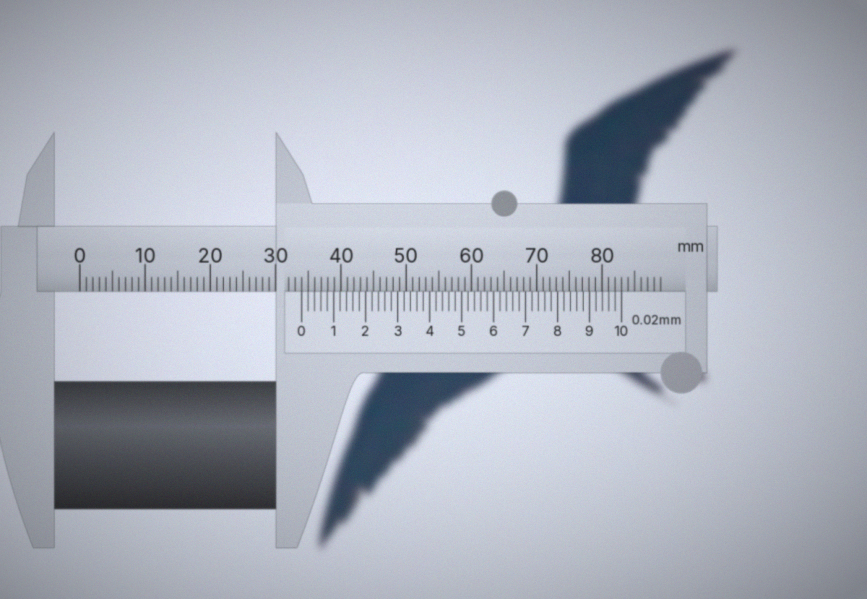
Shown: 34.0 mm
